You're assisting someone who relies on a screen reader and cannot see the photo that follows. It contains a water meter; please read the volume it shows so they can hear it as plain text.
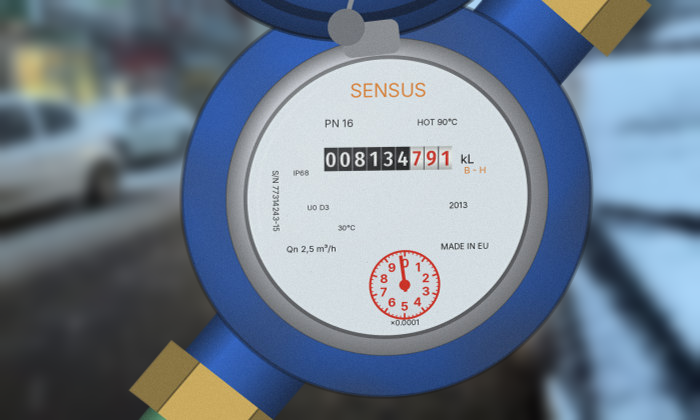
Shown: 8134.7909 kL
